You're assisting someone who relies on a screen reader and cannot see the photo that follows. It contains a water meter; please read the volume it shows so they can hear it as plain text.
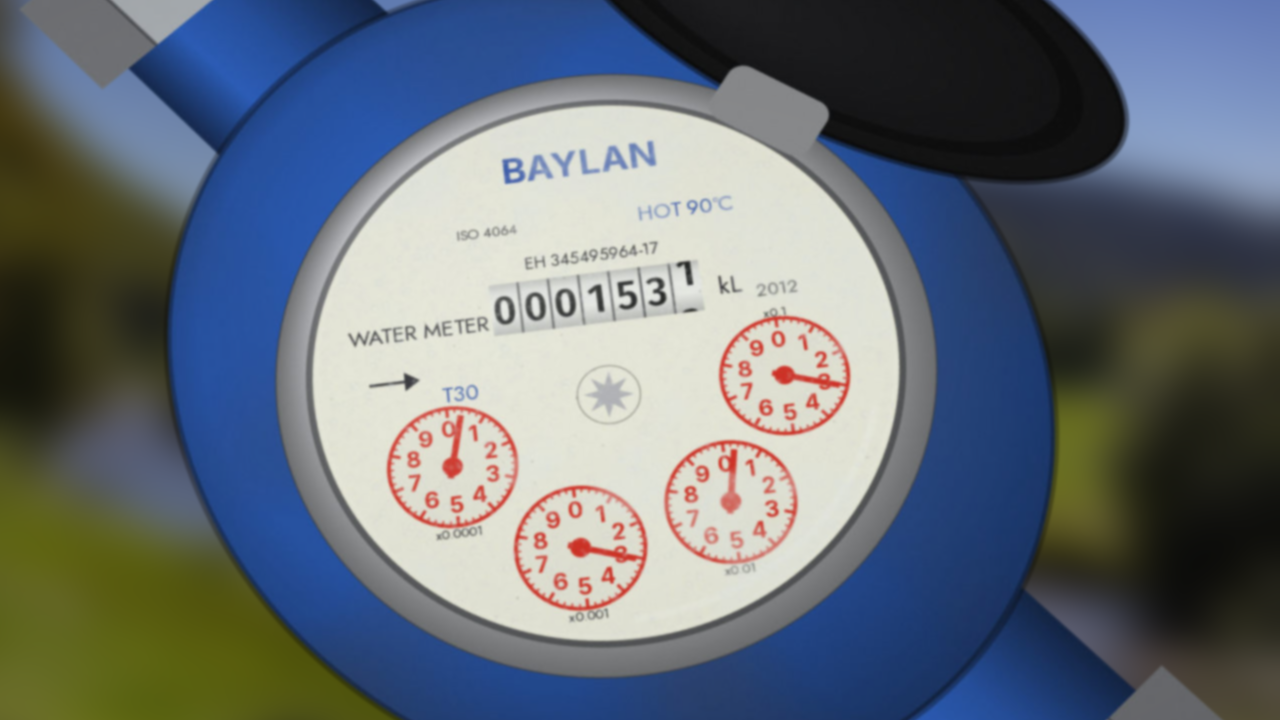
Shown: 1531.3030 kL
